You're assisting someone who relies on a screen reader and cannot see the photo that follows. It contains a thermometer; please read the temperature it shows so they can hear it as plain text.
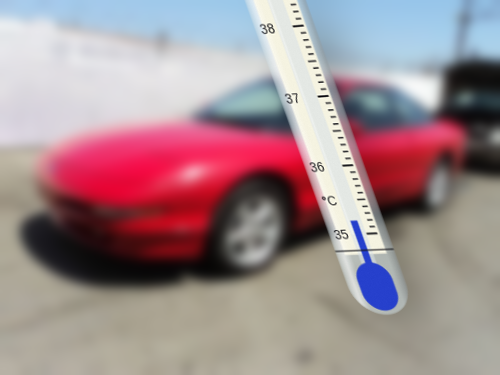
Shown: 35.2 °C
